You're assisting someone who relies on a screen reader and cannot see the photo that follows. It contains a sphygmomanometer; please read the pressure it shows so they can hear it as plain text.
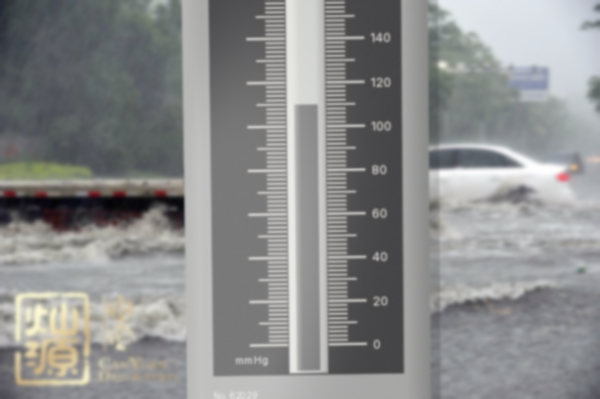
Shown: 110 mmHg
